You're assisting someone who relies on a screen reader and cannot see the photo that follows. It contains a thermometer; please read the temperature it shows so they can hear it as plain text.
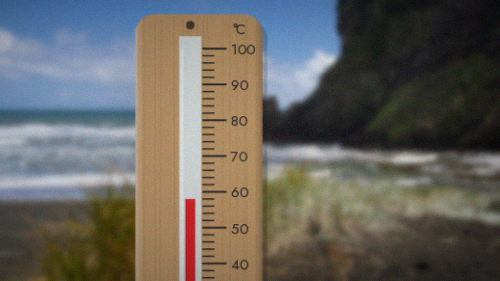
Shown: 58 °C
